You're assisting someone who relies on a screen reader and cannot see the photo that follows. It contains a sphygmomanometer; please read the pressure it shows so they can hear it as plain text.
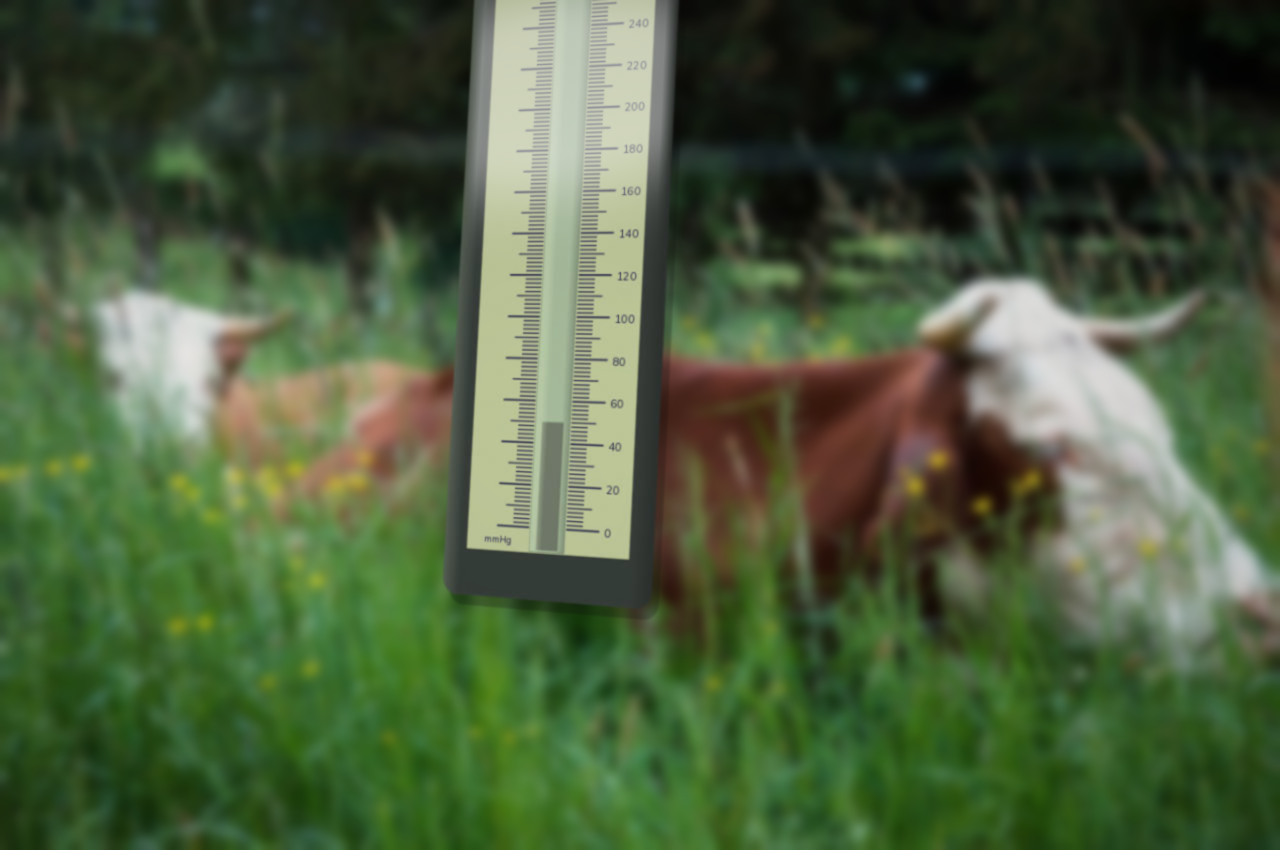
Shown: 50 mmHg
